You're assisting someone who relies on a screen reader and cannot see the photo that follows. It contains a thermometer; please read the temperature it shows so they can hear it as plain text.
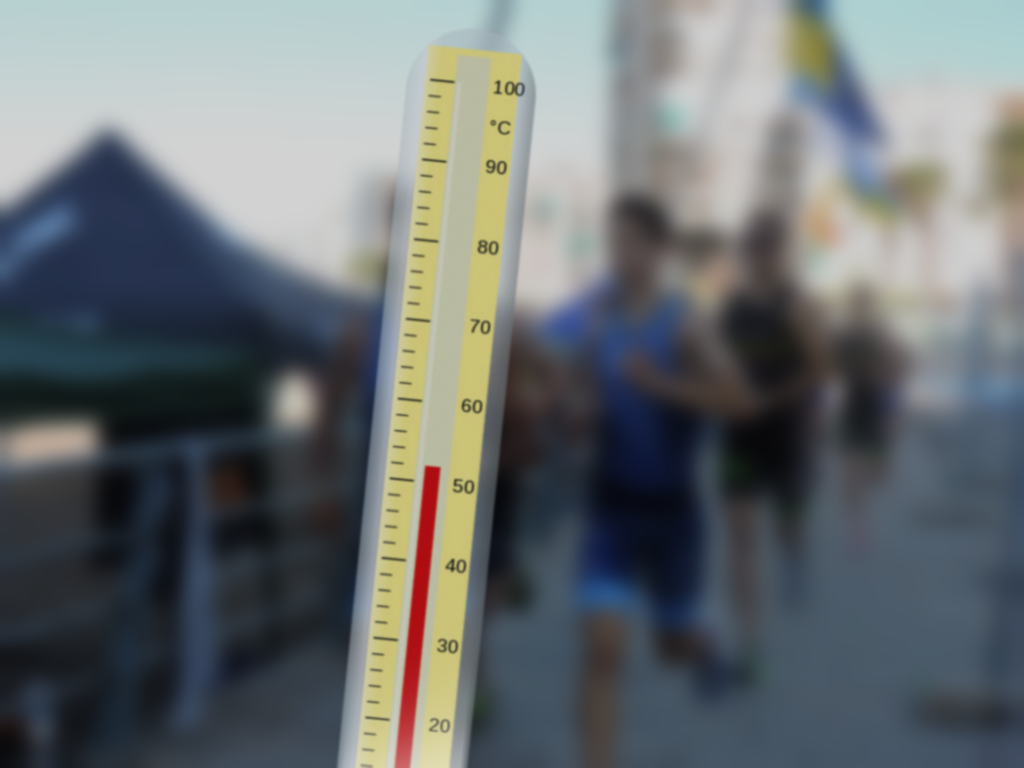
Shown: 52 °C
